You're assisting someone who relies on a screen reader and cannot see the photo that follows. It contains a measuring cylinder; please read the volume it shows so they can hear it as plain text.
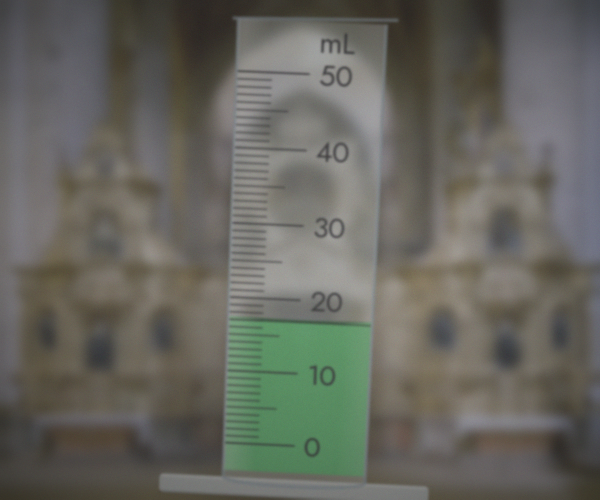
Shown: 17 mL
